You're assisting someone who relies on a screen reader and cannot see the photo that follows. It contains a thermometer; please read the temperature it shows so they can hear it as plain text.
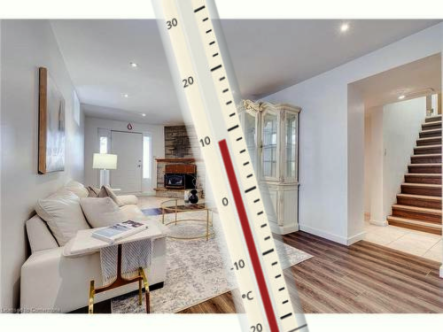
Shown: 9 °C
